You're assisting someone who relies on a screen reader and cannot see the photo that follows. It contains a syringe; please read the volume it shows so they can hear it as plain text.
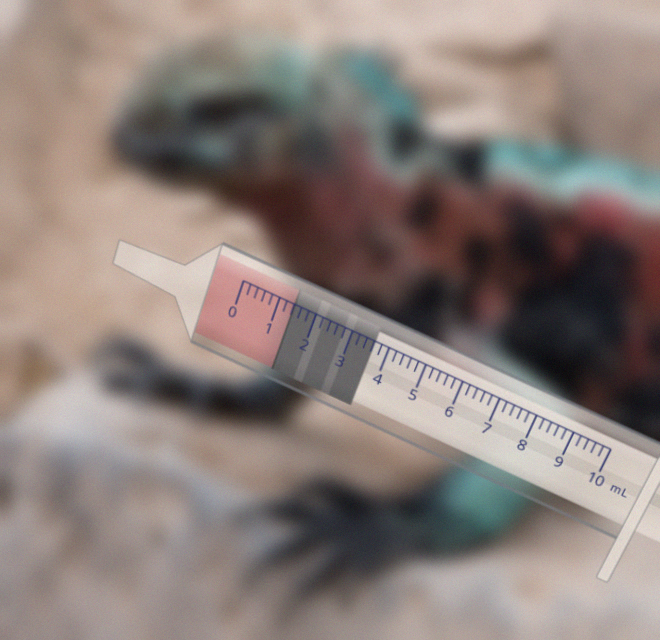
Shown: 1.4 mL
